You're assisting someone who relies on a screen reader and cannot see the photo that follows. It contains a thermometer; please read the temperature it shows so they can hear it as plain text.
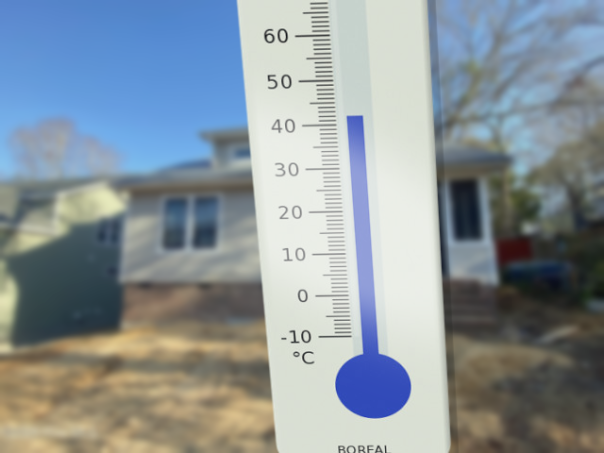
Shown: 42 °C
